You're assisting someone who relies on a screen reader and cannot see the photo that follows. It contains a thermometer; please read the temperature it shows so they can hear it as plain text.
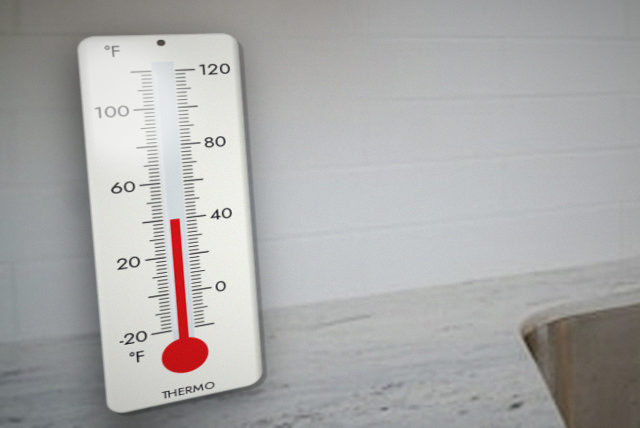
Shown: 40 °F
